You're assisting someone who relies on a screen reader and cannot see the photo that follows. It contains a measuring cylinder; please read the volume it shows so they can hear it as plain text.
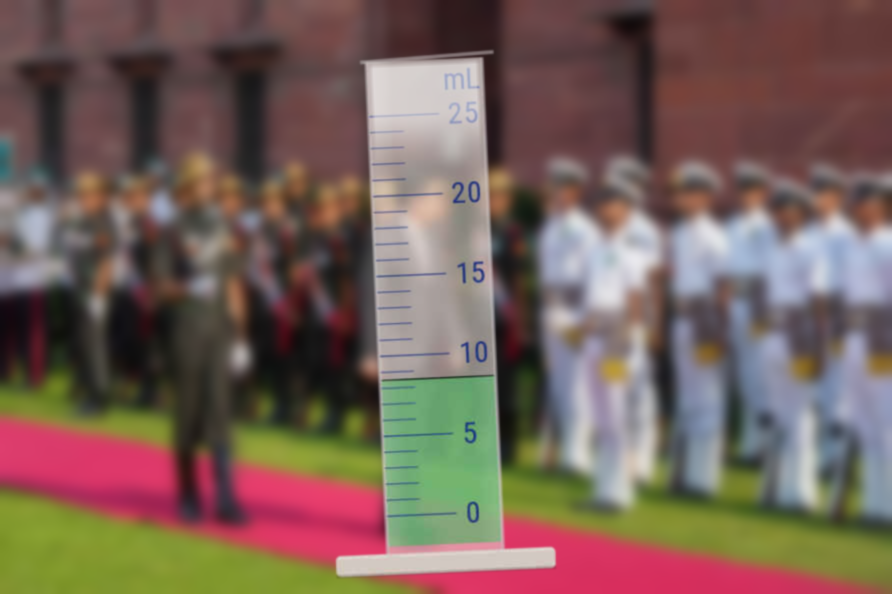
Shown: 8.5 mL
